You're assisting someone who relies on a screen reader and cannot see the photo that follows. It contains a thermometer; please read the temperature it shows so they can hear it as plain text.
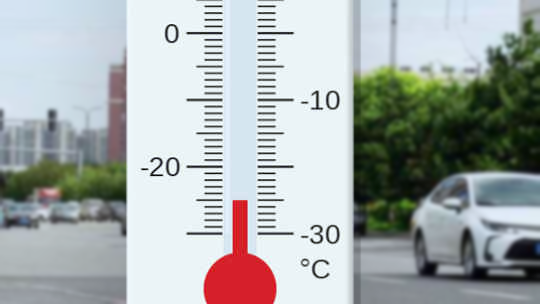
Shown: -25 °C
